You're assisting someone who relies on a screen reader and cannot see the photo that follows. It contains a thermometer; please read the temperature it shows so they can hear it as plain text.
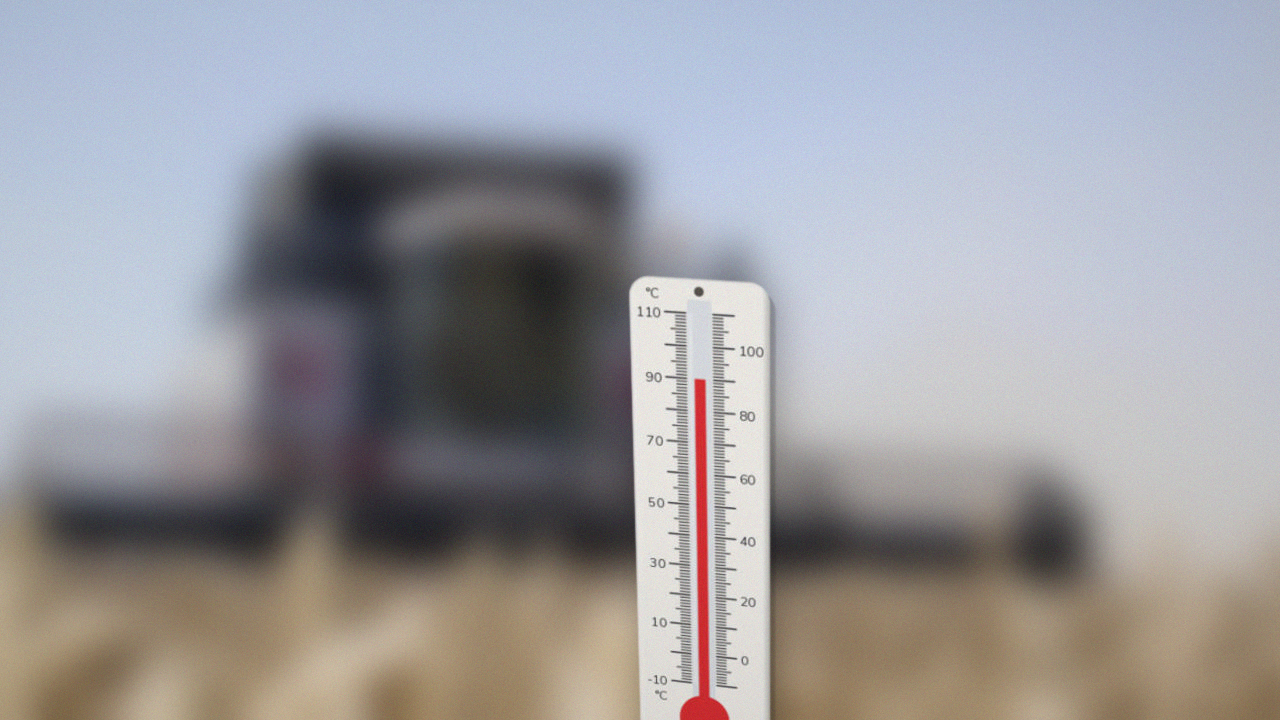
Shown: 90 °C
